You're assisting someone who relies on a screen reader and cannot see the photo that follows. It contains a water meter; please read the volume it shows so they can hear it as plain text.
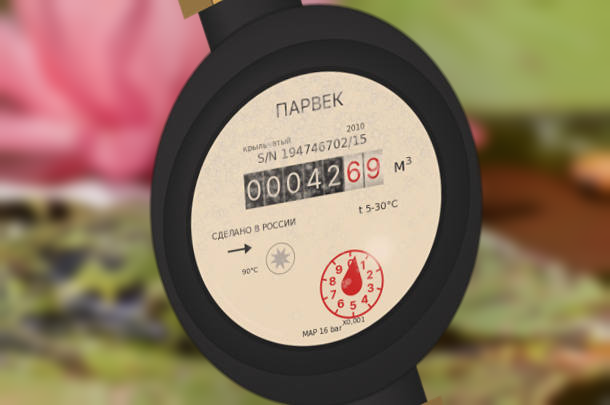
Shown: 42.690 m³
